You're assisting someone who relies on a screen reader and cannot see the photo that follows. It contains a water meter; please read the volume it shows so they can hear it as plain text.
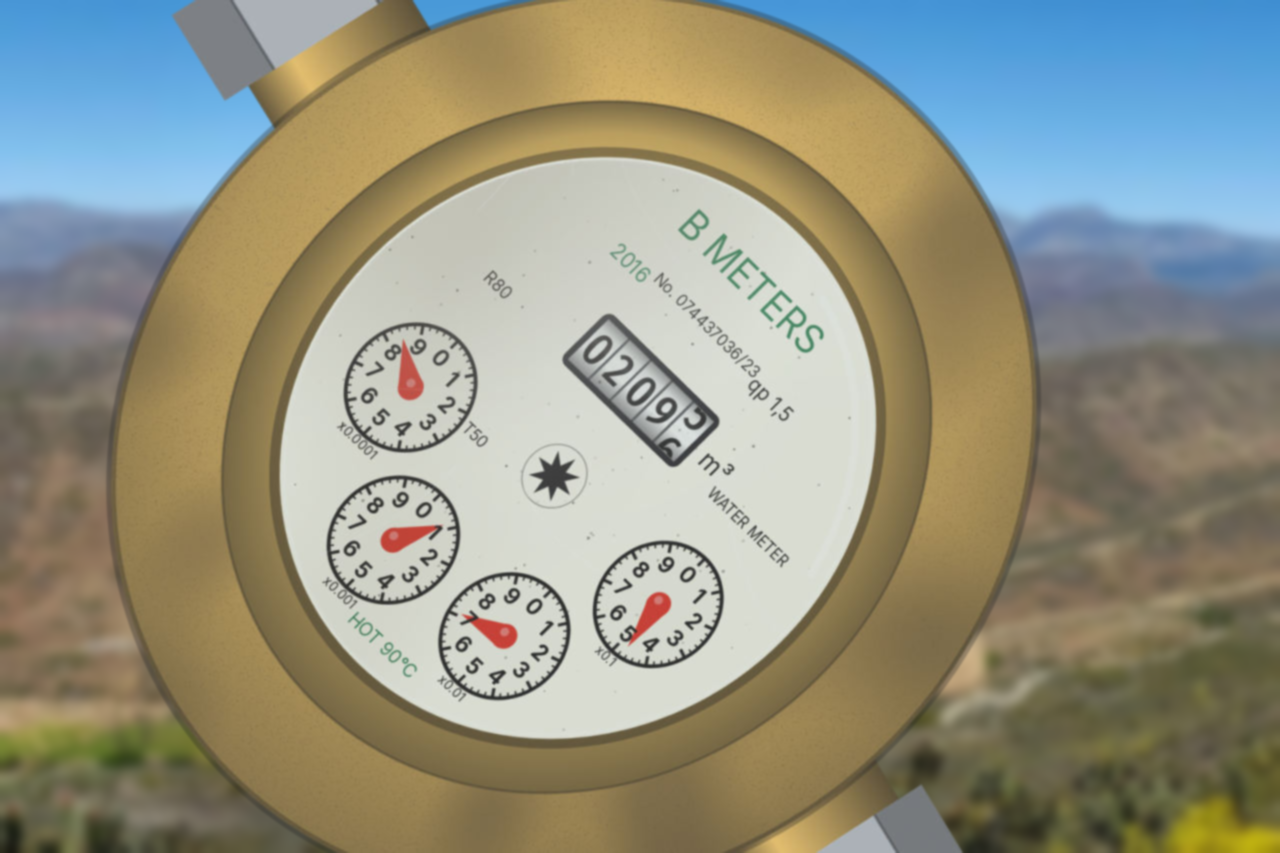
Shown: 2095.4708 m³
